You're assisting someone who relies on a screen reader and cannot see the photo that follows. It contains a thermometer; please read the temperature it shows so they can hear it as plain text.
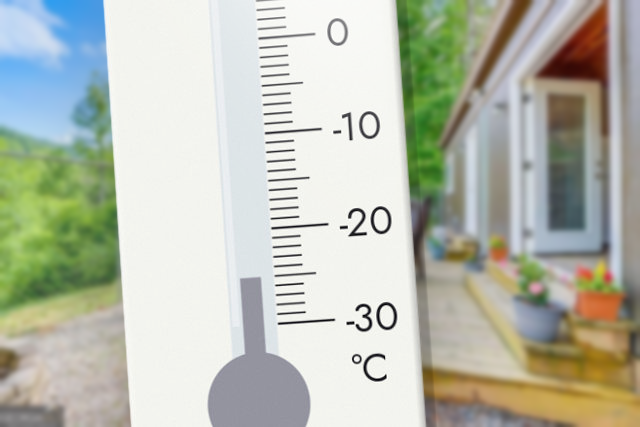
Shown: -25 °C
